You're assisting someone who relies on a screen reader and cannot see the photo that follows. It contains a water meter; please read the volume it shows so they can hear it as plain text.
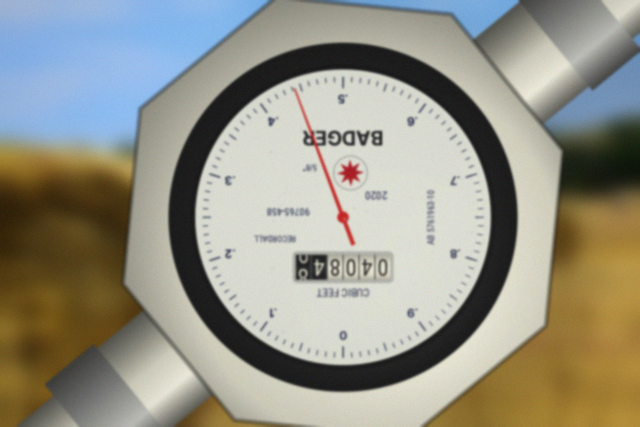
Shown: 40848.44 ft³
